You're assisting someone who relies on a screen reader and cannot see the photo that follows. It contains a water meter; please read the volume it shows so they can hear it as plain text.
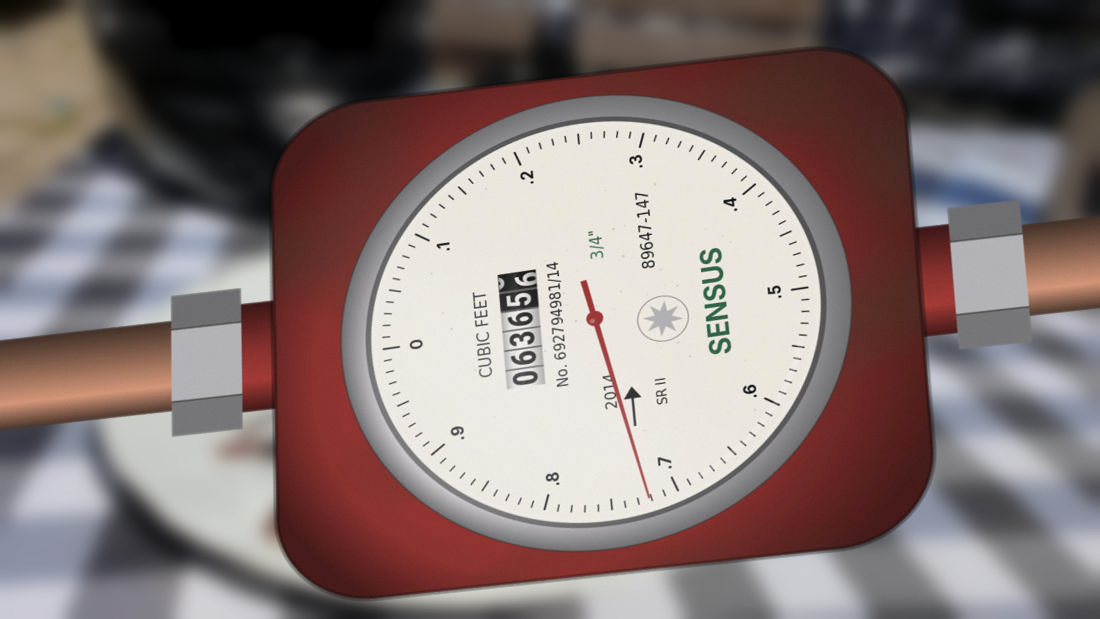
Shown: 63655.72 ft³
